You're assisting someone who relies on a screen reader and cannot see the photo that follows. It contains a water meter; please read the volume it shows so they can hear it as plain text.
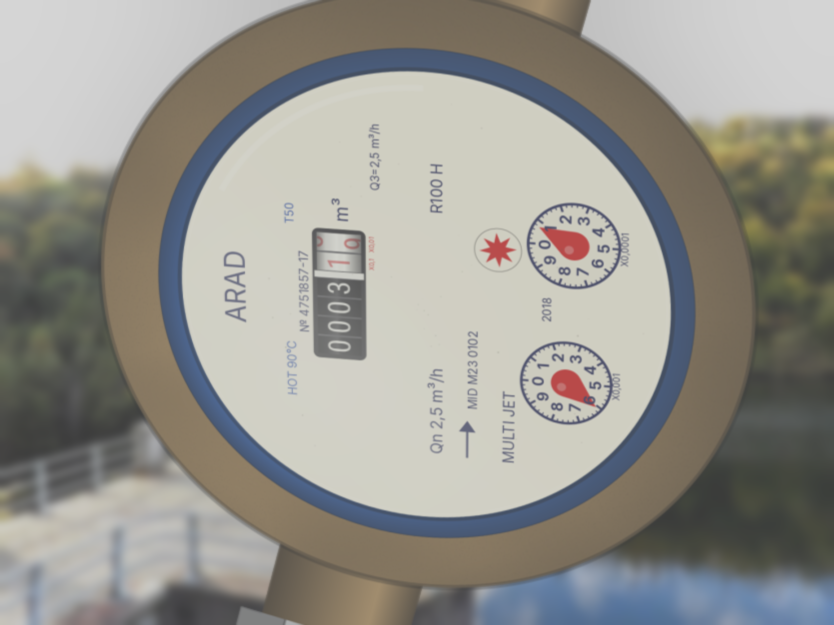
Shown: 3.1860 m³
